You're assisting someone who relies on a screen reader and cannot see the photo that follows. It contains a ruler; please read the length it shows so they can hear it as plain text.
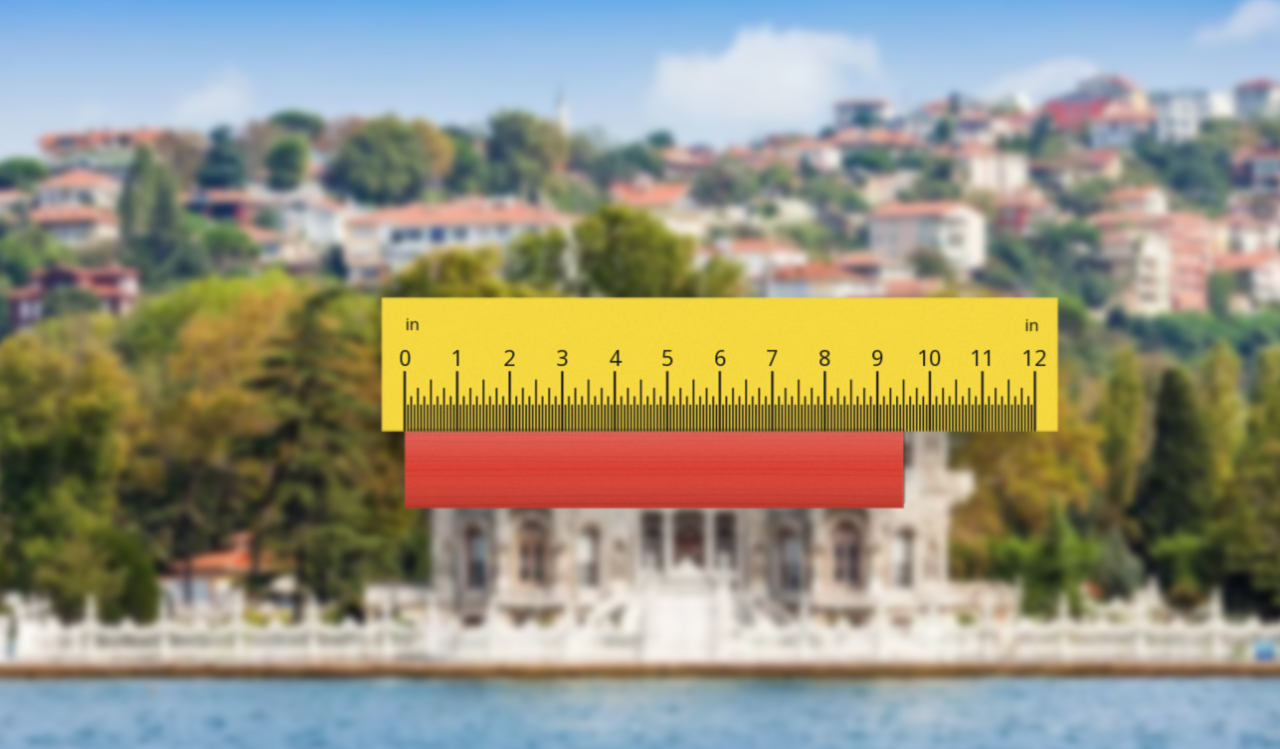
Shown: 9.5 in
